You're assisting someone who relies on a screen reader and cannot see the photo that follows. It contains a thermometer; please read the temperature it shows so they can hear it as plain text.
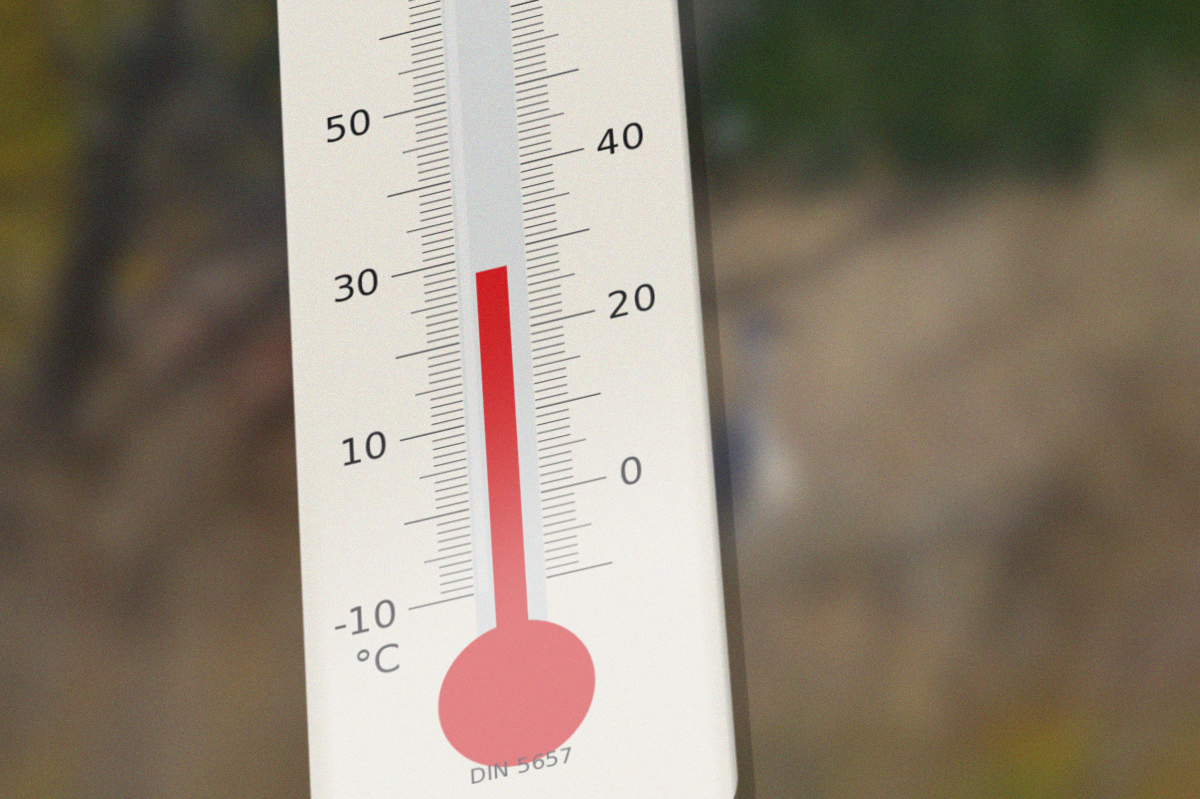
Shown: 28 °C
